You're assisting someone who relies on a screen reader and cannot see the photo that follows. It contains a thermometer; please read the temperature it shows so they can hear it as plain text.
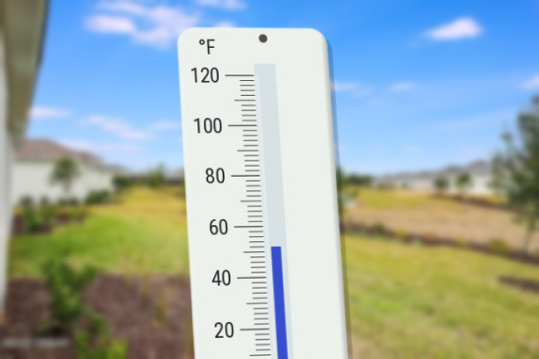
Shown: 52 °F
